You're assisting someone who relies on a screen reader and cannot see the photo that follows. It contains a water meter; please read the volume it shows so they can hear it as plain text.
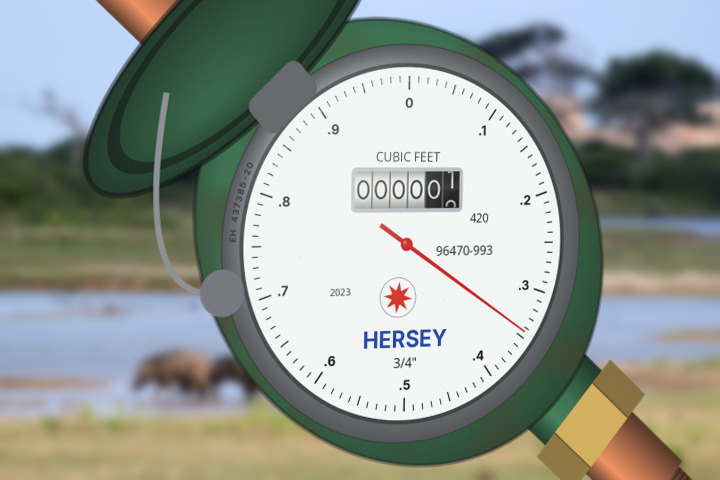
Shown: 1.34 ft³
